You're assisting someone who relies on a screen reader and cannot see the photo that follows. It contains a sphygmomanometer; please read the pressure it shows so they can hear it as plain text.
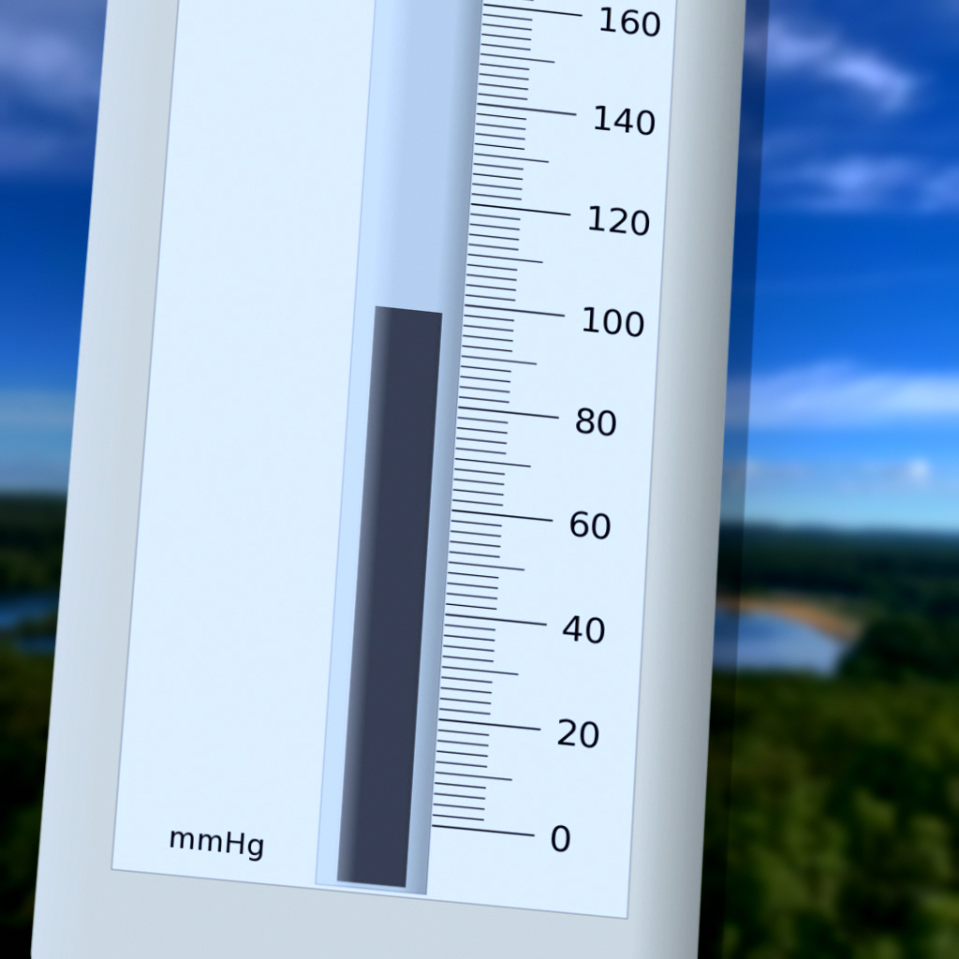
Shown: 98 mmHg
